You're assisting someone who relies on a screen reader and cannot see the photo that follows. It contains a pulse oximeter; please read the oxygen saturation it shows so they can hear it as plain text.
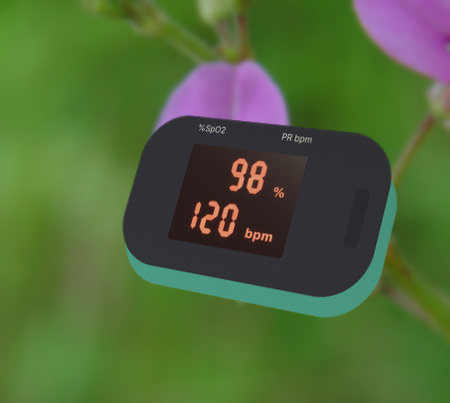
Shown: 98 %
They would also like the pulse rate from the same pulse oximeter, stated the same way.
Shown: 120 bpm
